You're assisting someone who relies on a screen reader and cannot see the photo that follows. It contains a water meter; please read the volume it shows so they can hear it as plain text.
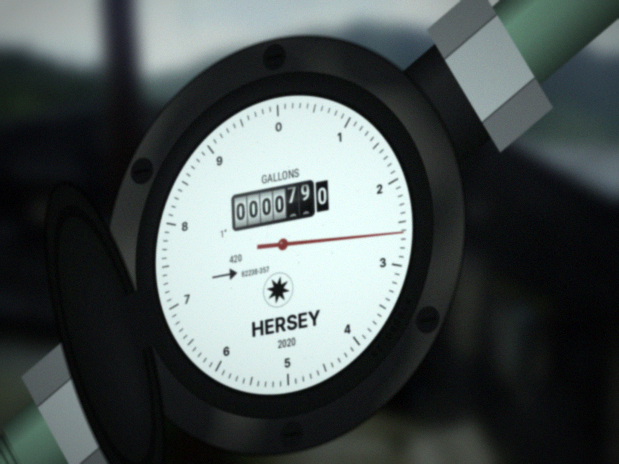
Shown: 792.6 gal
